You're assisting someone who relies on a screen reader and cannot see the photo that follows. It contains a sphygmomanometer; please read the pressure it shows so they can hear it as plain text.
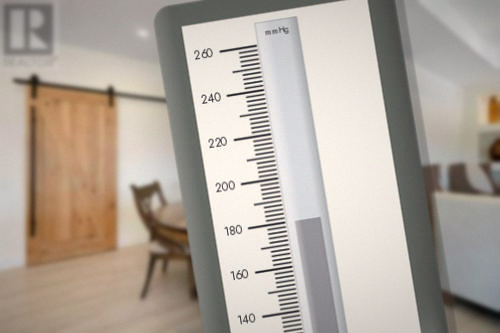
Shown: 180 mmHg
